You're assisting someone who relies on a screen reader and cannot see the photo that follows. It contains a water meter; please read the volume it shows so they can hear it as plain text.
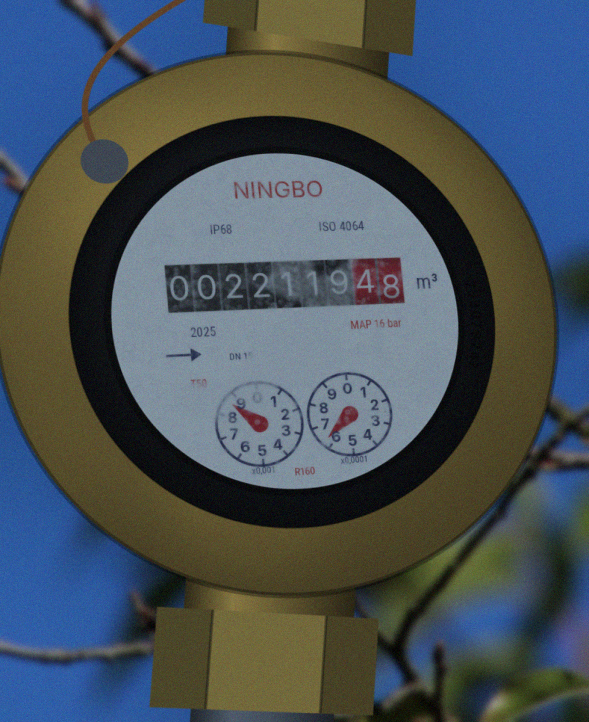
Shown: 22119.4786 m³
